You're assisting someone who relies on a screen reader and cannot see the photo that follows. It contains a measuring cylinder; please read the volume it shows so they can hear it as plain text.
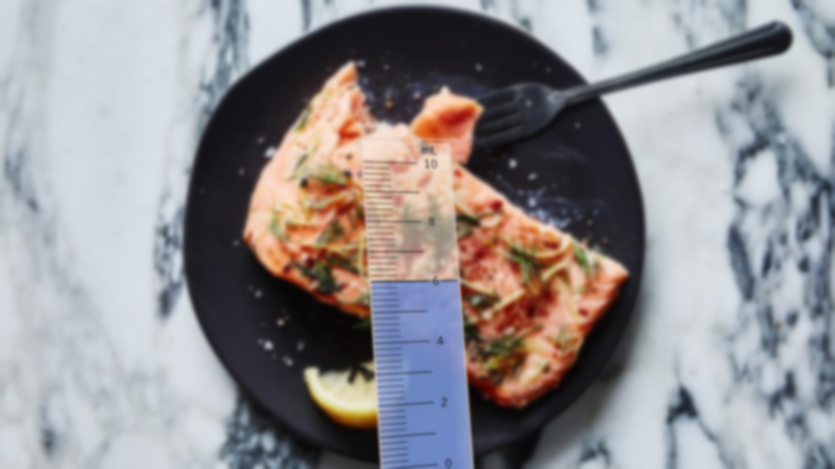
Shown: 6 mL
